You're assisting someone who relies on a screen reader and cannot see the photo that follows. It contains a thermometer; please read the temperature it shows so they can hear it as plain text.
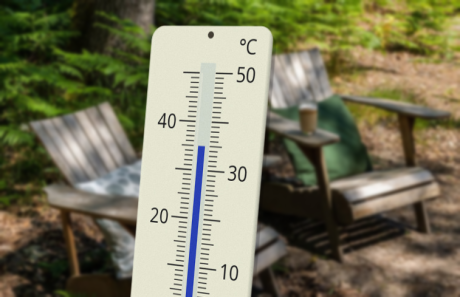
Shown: 35 °C
